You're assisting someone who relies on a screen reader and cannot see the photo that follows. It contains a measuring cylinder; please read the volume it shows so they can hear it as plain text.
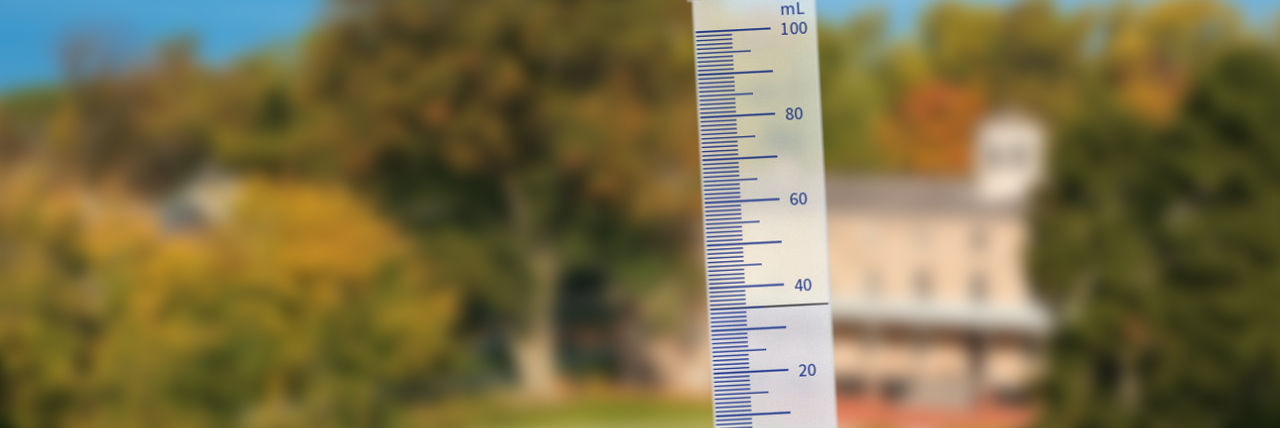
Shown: 35 mL
